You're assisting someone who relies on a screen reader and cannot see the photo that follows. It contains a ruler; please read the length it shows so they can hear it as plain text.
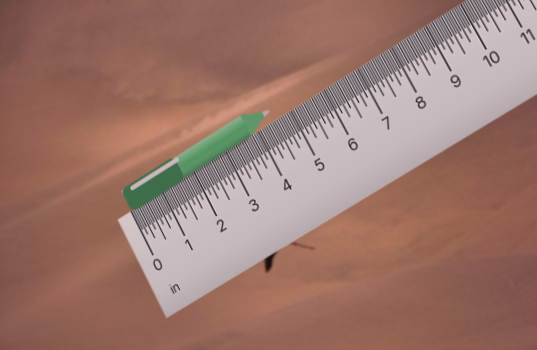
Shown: 4.5 in
